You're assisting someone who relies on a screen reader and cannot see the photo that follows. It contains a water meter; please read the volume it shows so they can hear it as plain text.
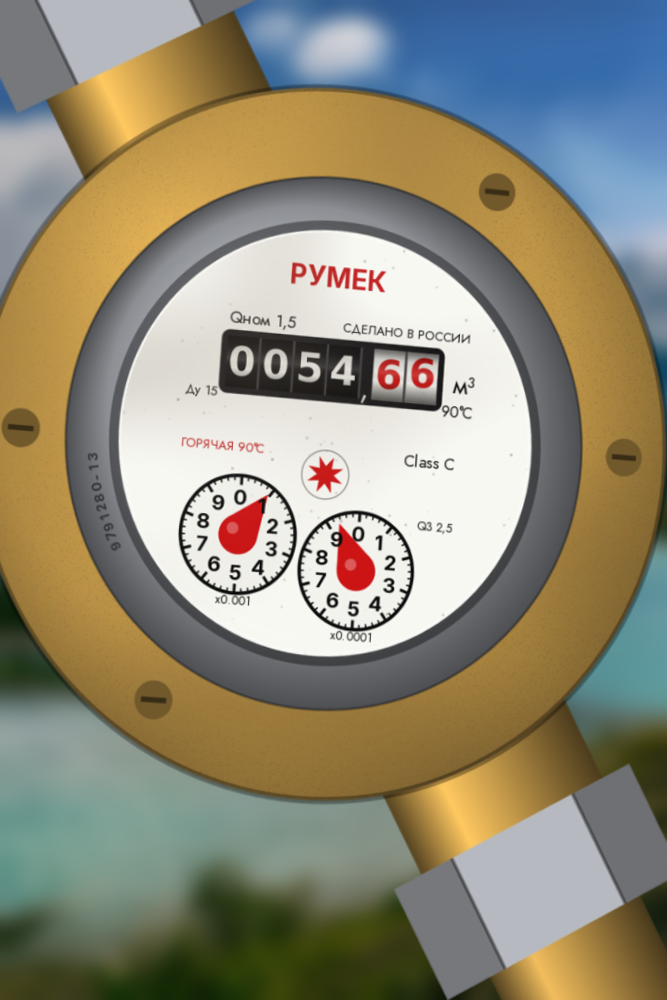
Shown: 54.6609 m³
